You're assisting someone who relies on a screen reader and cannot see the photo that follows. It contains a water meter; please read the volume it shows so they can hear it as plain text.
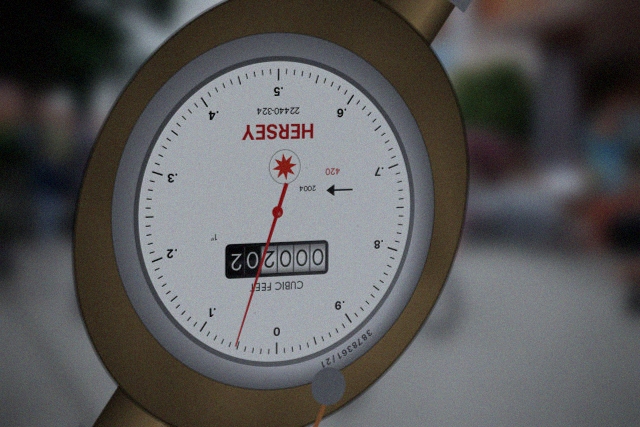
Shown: 202.05 ft³
